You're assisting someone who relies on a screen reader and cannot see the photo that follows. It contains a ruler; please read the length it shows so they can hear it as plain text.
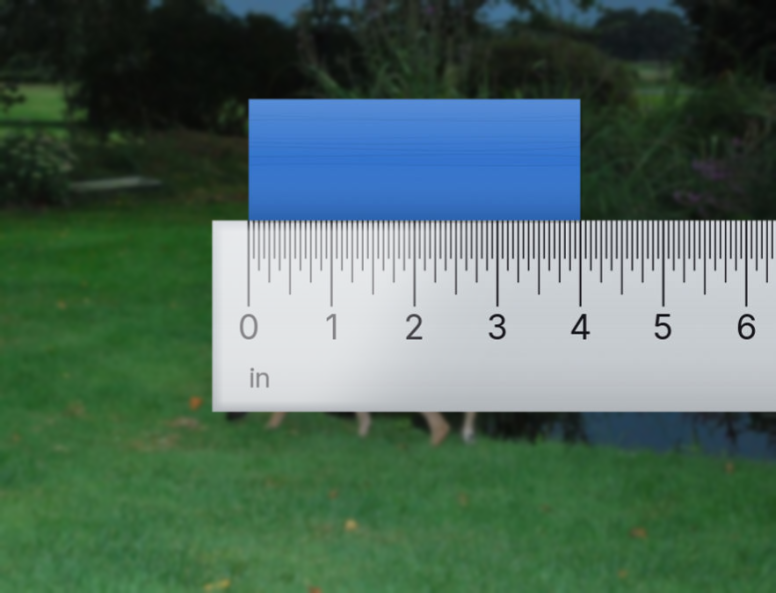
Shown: 4 in
